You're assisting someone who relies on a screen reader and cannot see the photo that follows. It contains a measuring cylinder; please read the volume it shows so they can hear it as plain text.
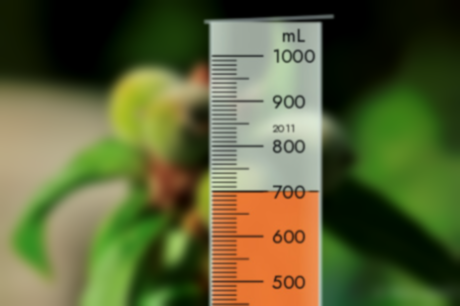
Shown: 700 mL
